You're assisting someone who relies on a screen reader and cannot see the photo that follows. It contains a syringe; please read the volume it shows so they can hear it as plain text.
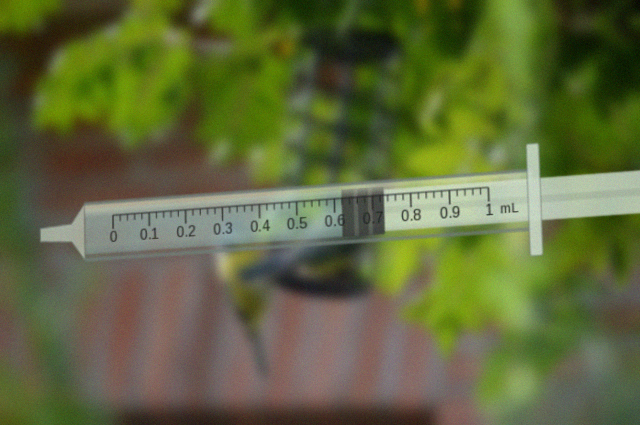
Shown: 0.62 mL
